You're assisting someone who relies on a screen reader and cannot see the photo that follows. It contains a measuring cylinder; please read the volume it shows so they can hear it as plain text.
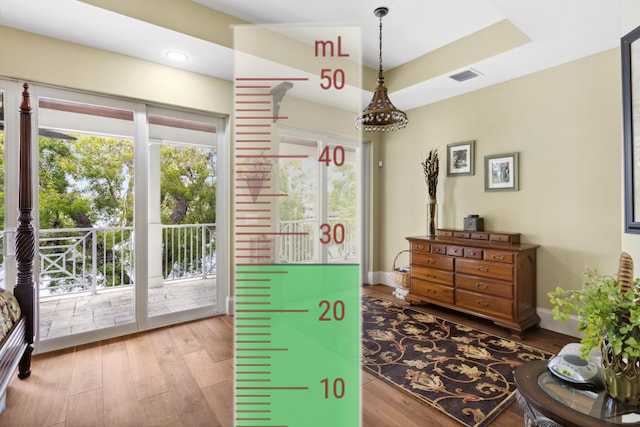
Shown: 26 mL
